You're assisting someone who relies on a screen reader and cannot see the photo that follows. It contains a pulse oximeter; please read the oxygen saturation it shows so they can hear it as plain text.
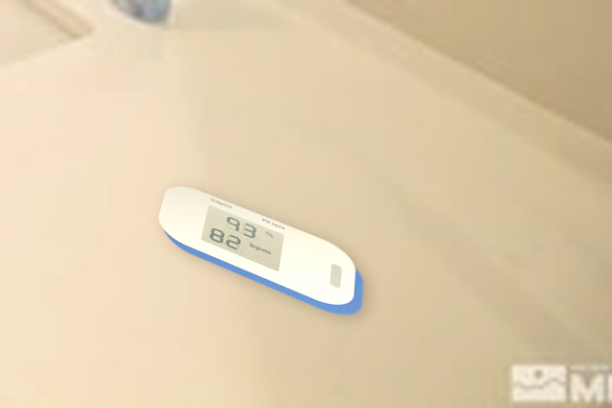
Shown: 93 %
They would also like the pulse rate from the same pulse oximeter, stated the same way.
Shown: 82 bpm
